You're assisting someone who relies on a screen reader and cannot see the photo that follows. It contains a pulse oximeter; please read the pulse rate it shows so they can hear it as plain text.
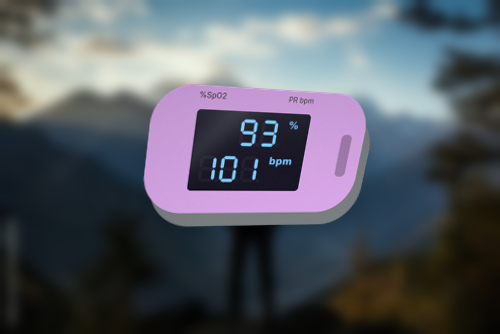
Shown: 101 bpm
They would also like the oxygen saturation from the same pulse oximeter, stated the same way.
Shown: 93 %
